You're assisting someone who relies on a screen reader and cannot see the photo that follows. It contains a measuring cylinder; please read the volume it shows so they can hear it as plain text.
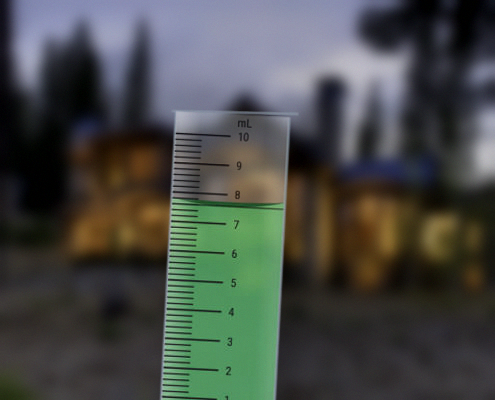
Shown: 7.6 mL
